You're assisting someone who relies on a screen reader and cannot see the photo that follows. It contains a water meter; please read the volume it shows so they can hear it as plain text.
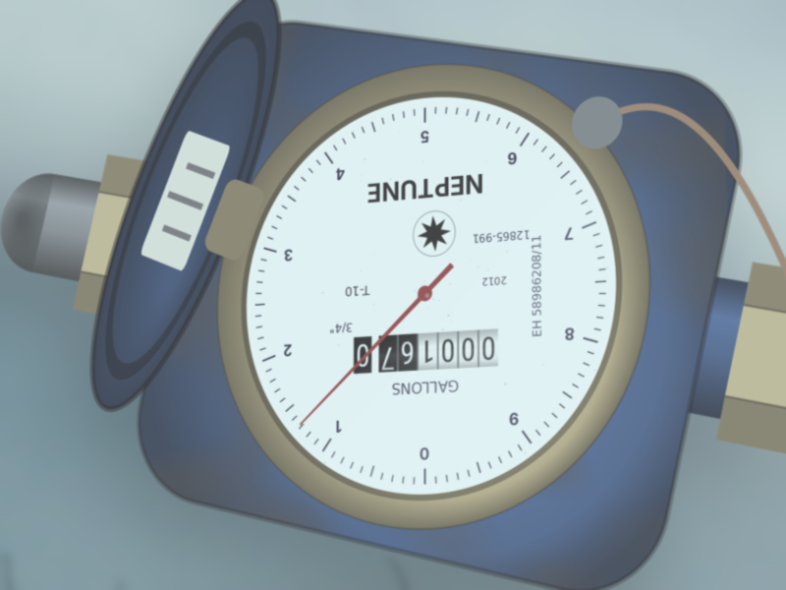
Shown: 1671.3 gal
